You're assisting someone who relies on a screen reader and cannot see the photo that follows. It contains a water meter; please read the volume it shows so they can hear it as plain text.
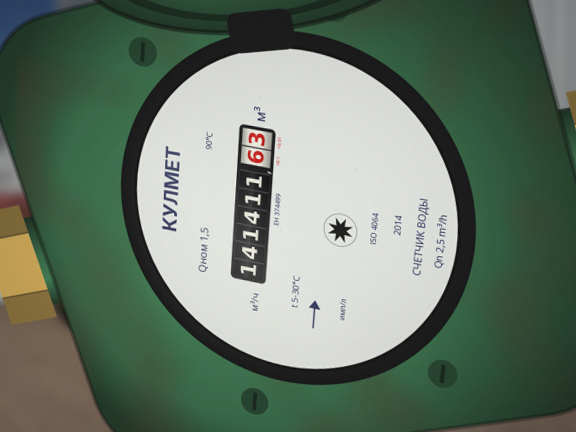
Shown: 141411.63 m³
